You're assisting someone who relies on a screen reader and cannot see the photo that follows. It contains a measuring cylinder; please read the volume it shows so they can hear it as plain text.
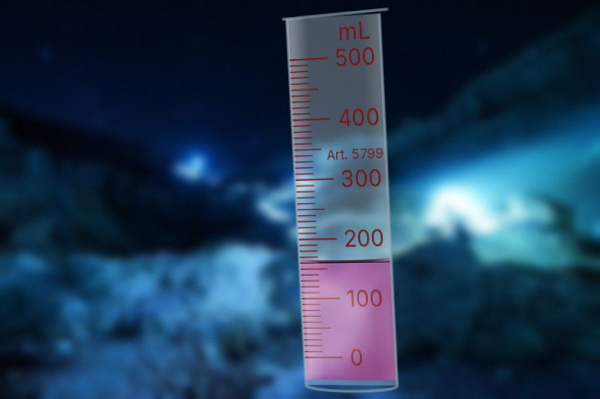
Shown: 160 mL
